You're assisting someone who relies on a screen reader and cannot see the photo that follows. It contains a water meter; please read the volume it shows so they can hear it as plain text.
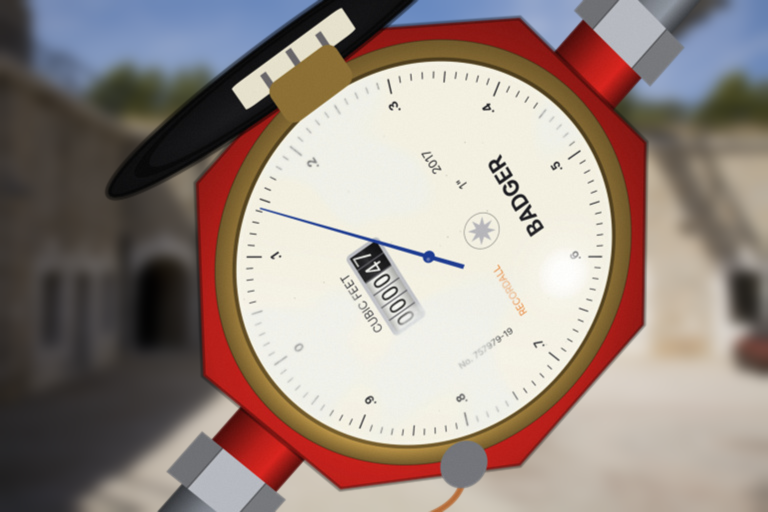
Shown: 47.14 ft³
